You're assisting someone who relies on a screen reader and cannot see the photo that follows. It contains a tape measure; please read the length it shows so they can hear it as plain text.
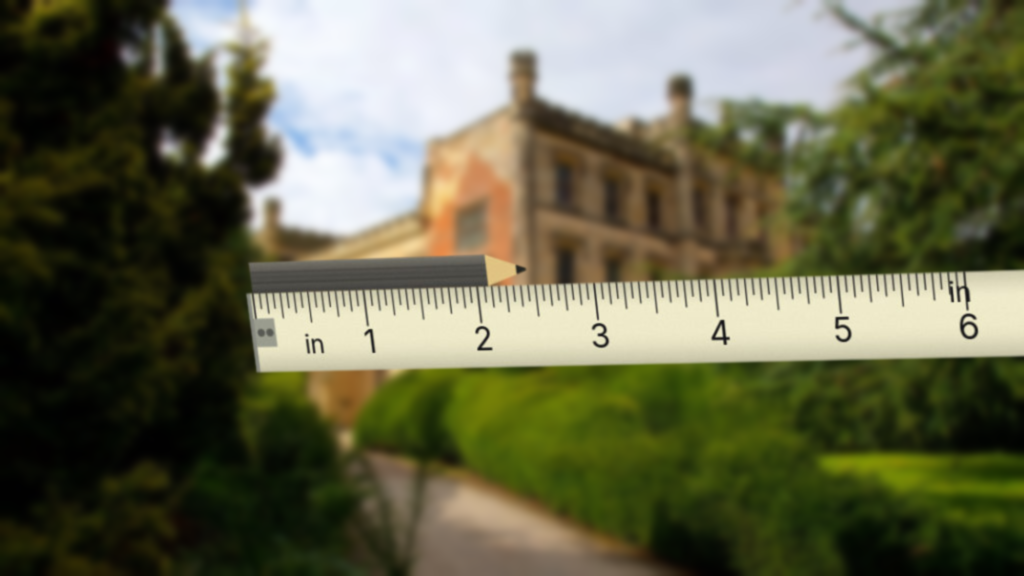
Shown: 2.4375 in
